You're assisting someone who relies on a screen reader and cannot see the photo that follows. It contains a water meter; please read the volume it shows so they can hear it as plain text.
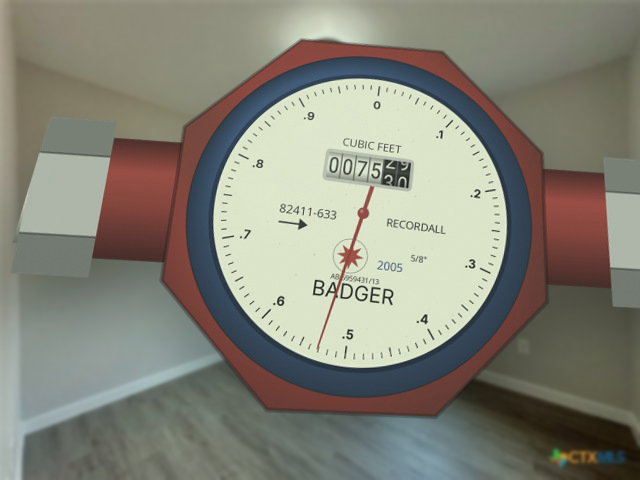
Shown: 7529.53 ft³
